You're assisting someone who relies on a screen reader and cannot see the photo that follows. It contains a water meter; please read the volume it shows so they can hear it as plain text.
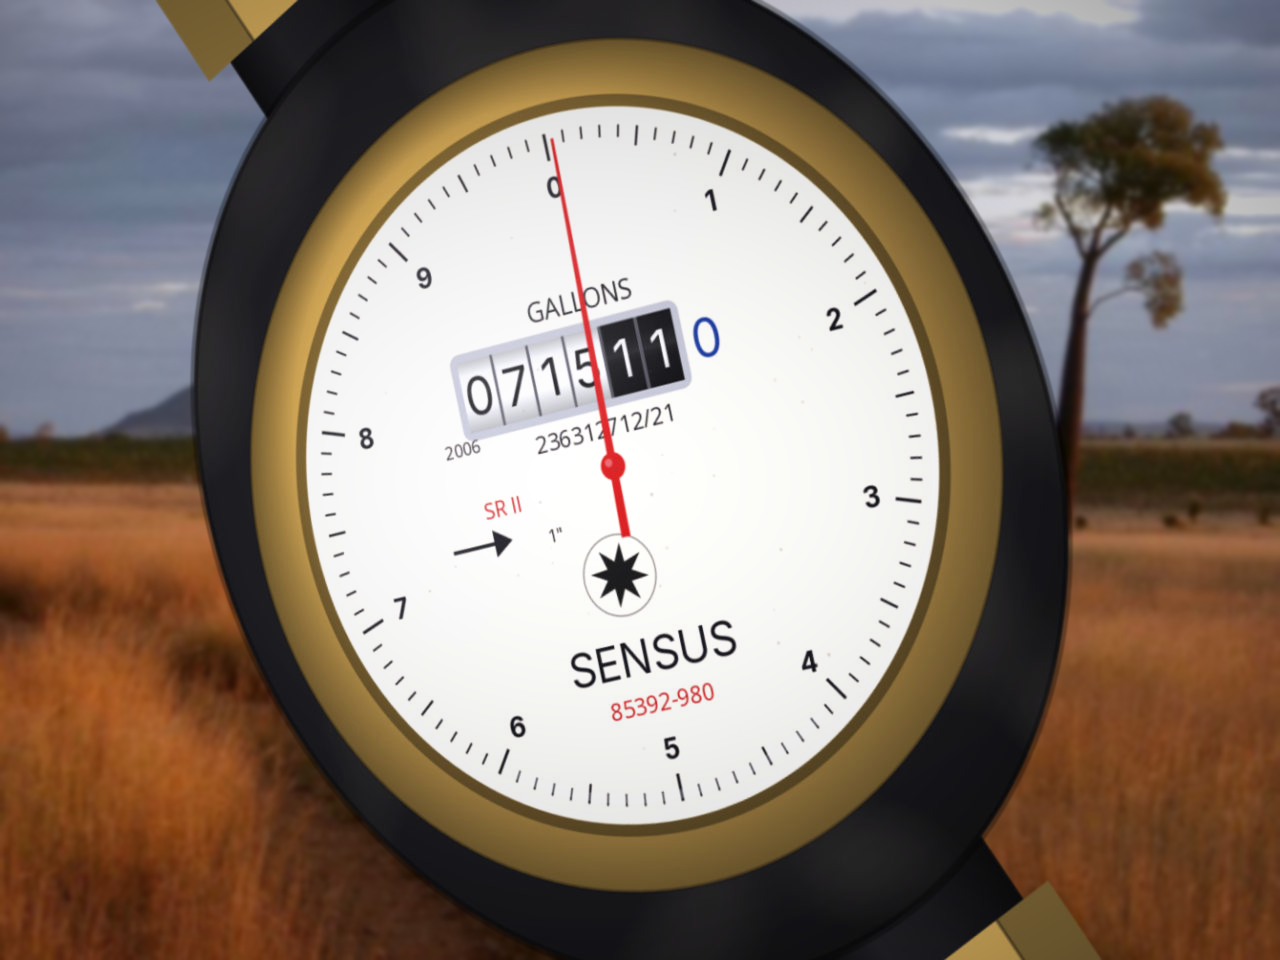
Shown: 715110.0 gal
